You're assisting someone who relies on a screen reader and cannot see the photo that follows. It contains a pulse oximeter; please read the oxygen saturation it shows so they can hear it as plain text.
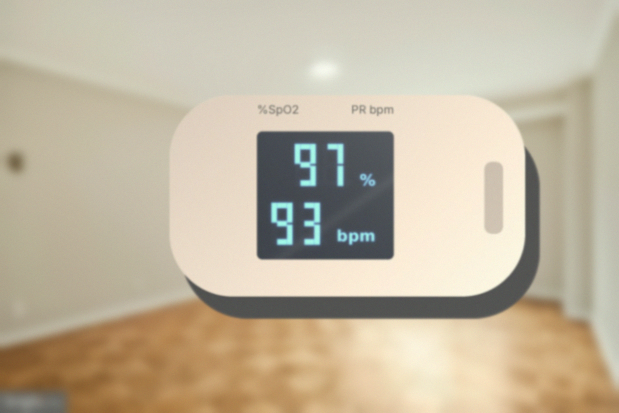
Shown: 97 %
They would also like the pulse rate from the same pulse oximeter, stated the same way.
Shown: 93 bpm
